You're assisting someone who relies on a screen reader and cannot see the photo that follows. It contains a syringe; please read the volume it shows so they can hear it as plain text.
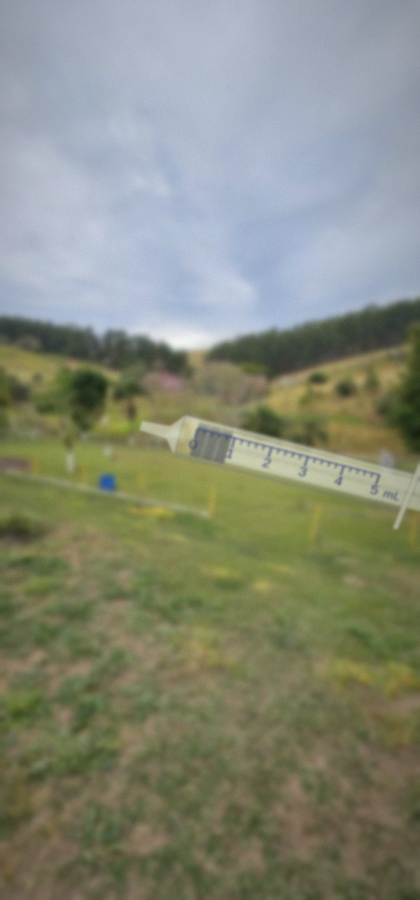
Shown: 0 mL
